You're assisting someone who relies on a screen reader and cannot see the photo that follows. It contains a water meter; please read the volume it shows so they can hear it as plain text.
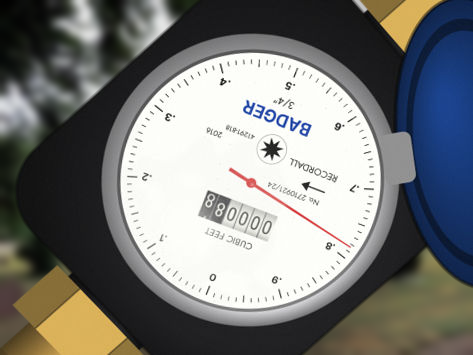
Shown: 87.78 ft³
